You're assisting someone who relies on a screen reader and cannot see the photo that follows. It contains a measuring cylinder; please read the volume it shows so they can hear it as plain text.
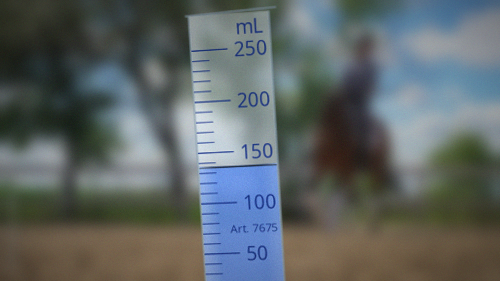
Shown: 135 mL
